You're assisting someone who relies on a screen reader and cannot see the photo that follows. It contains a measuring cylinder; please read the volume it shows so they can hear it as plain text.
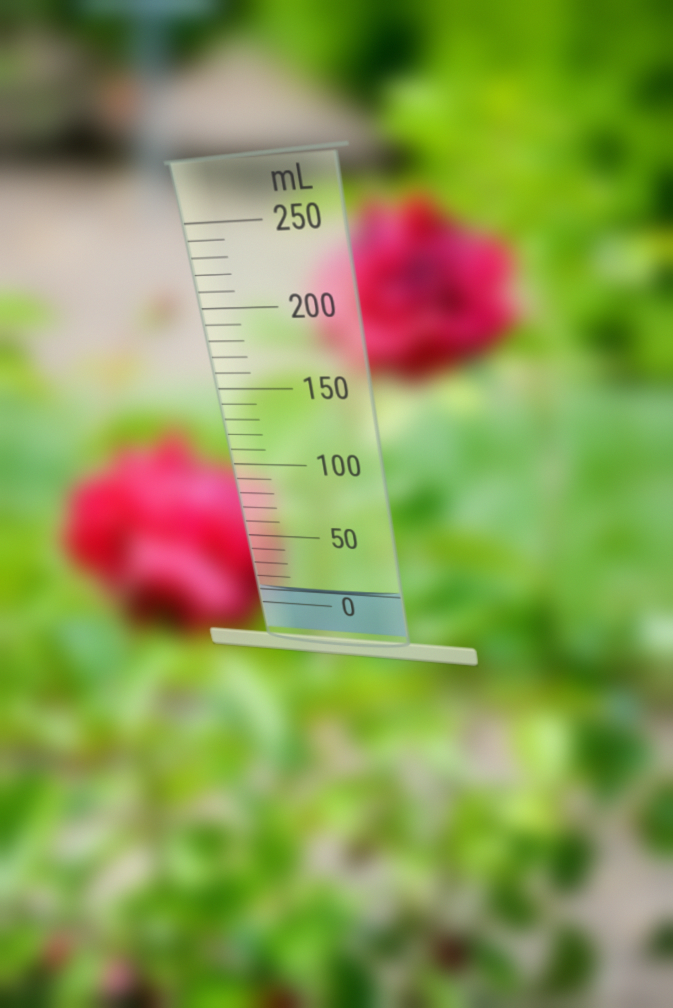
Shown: 10 mL
